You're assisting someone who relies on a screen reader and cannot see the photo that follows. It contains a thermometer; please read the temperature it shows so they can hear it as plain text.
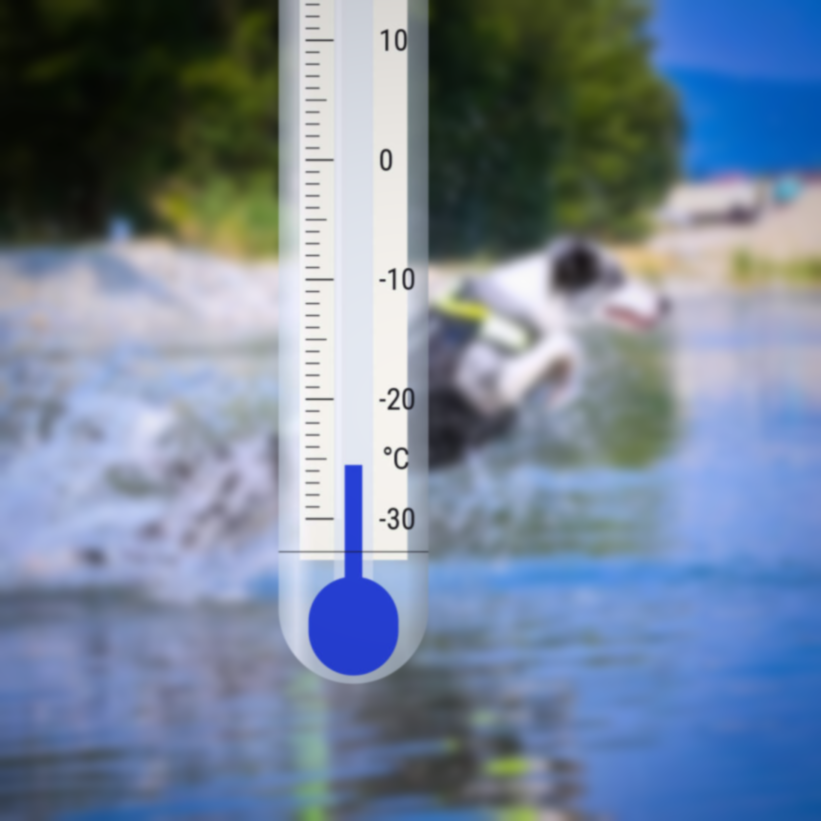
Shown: -25.5 °C
